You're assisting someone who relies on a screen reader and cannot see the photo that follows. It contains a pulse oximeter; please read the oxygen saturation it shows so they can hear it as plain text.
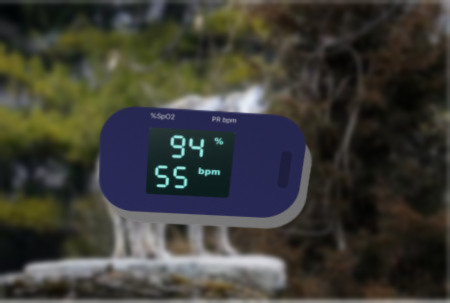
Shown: 94 %
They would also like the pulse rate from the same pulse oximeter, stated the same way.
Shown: 55 bpm
